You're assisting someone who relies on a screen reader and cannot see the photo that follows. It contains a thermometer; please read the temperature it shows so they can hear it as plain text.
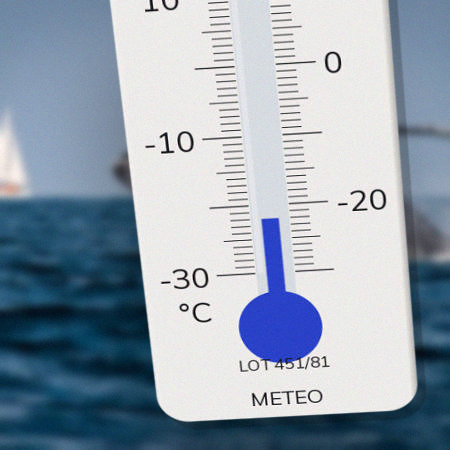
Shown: -22 °C
